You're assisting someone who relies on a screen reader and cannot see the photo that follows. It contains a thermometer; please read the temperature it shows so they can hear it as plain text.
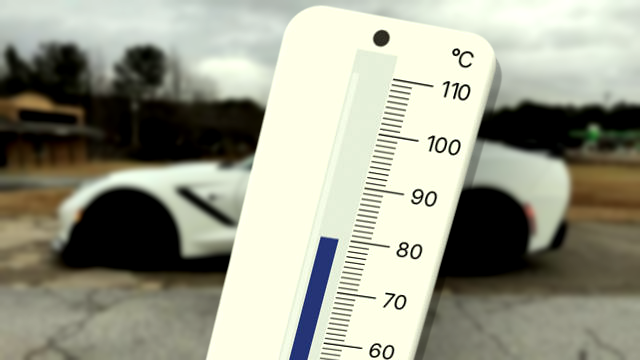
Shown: 80 °C
